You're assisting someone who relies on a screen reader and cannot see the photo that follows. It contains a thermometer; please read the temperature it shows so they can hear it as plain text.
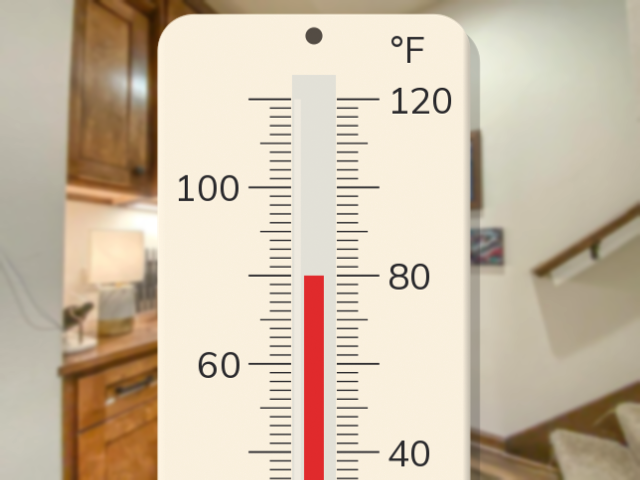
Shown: 80 °F
